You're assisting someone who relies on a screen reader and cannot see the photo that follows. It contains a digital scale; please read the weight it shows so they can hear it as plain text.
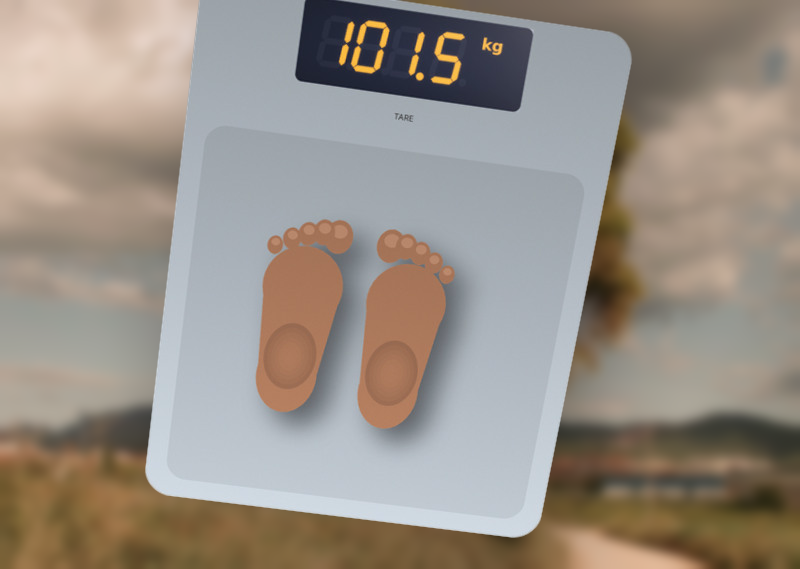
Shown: 101.5 kg
